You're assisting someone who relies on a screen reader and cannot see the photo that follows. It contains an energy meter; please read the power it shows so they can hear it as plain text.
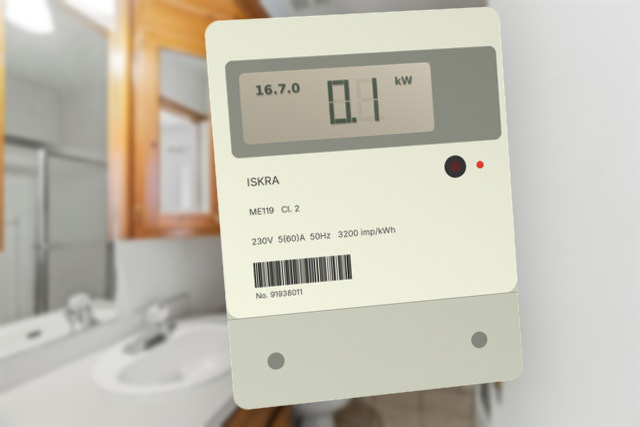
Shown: 0.1 kW
